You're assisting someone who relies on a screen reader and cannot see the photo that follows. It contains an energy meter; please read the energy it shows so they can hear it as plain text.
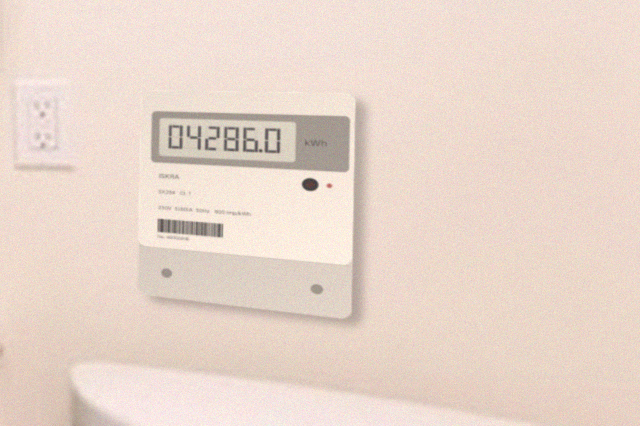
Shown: 4286.0 kWh
